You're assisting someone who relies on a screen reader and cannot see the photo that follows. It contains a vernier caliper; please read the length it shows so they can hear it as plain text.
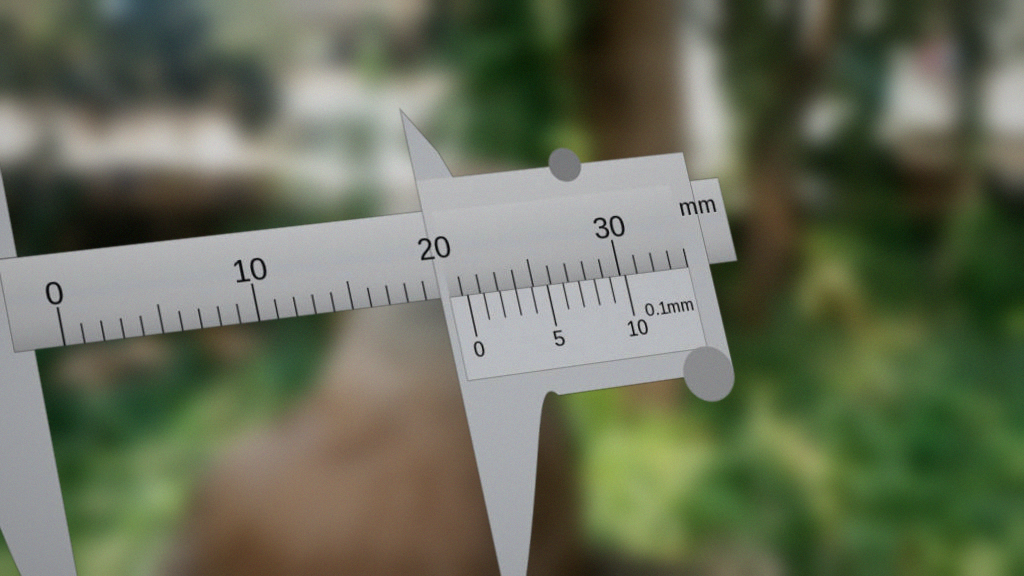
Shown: 21.3 mm
